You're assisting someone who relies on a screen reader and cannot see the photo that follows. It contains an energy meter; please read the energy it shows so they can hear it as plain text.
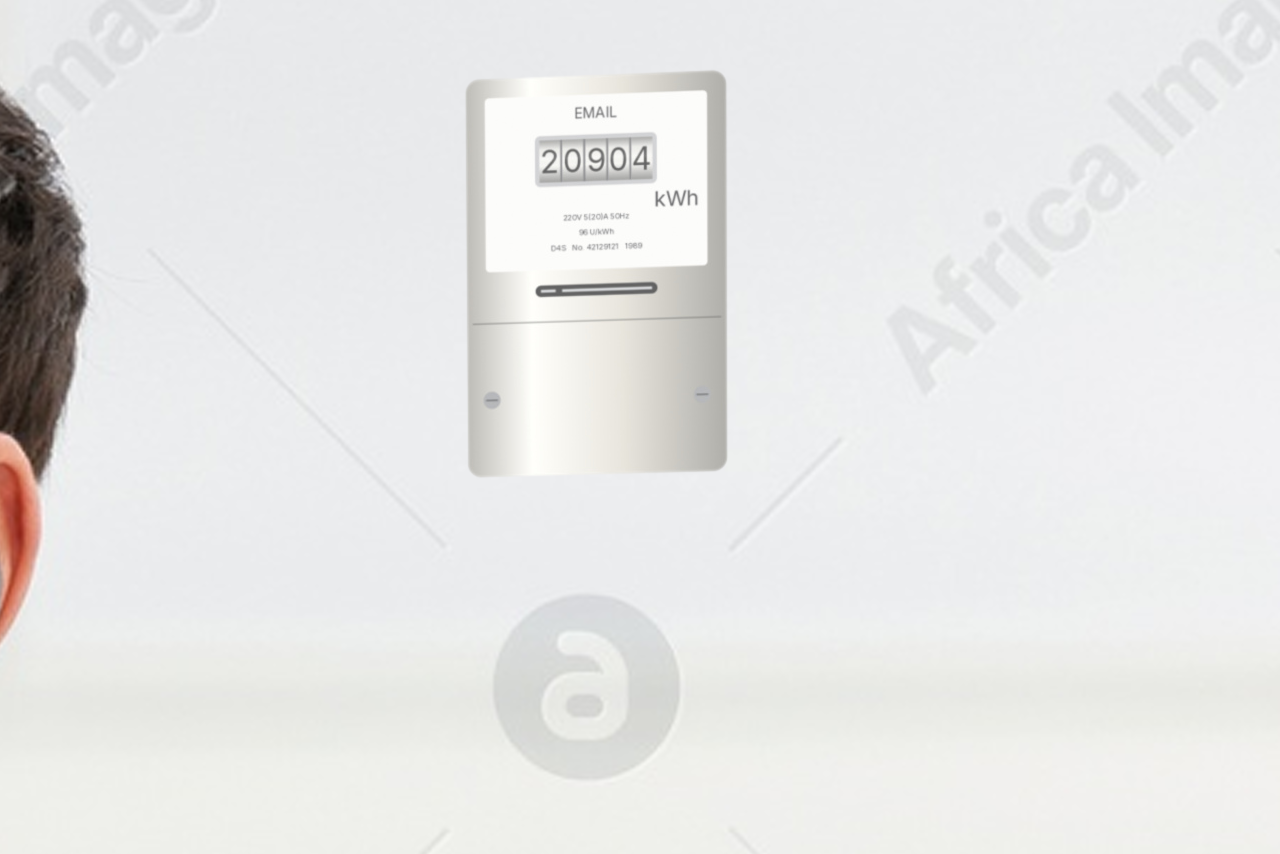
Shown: 20904 kWh
